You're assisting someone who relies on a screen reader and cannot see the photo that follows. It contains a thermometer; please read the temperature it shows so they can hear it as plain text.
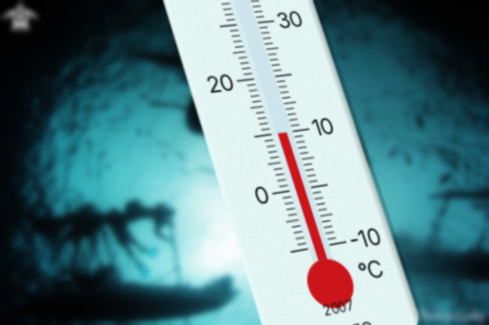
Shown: 10 °C
